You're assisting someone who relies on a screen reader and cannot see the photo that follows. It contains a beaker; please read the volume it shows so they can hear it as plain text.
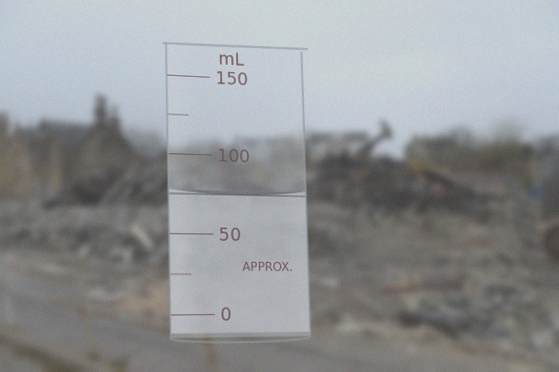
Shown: 75 mL
